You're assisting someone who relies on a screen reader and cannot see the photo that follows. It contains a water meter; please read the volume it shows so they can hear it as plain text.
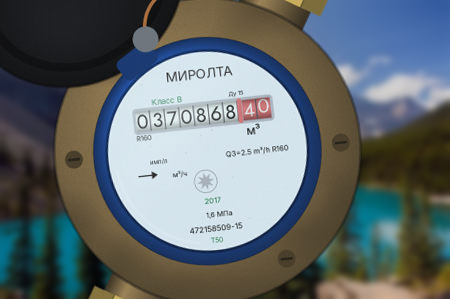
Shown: 370868.40 m³
